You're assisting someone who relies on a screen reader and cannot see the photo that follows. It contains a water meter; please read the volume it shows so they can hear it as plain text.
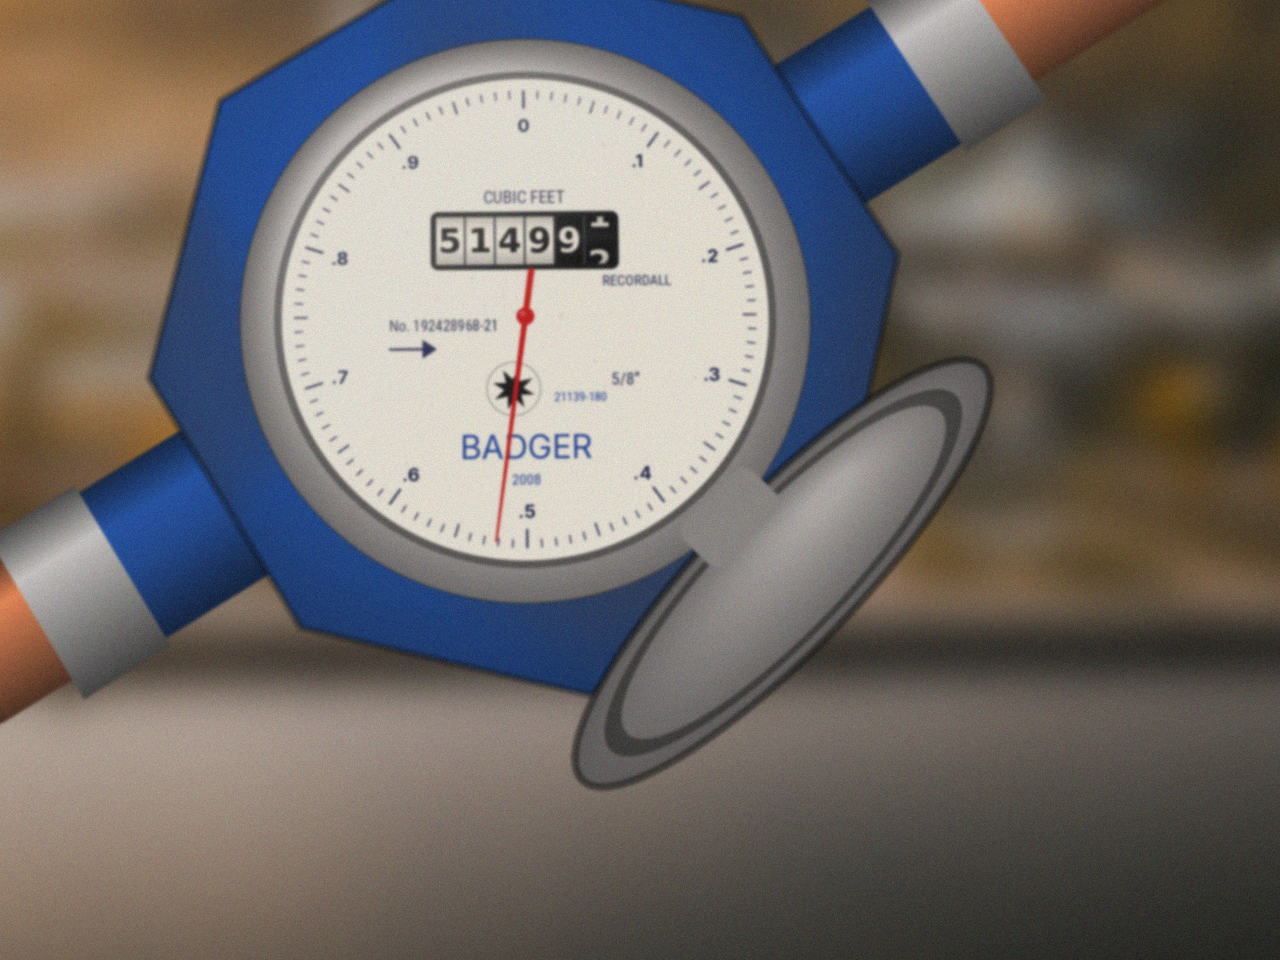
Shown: 514991.52 ft³
